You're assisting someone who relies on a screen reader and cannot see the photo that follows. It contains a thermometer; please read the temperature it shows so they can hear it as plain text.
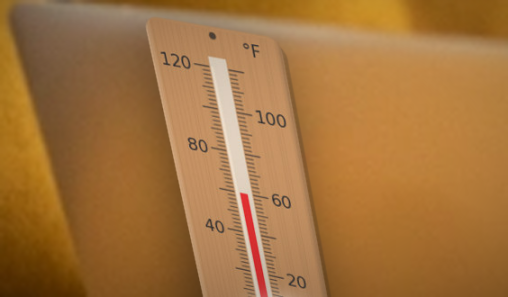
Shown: 60 °F
